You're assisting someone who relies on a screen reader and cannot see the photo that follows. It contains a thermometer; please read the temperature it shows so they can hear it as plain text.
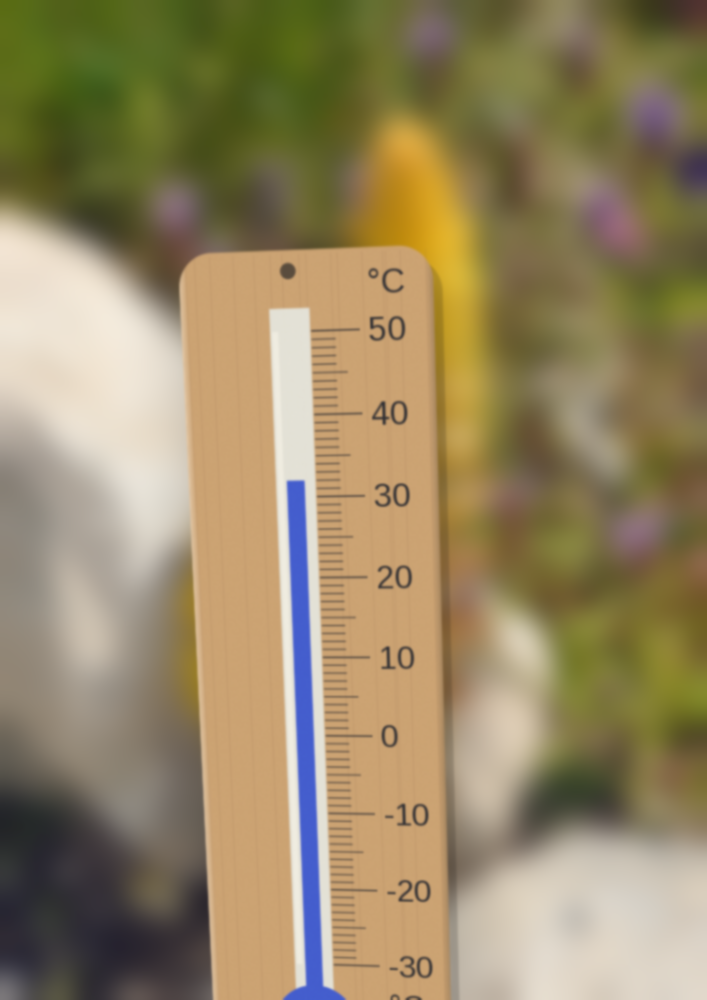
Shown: 32 °C
